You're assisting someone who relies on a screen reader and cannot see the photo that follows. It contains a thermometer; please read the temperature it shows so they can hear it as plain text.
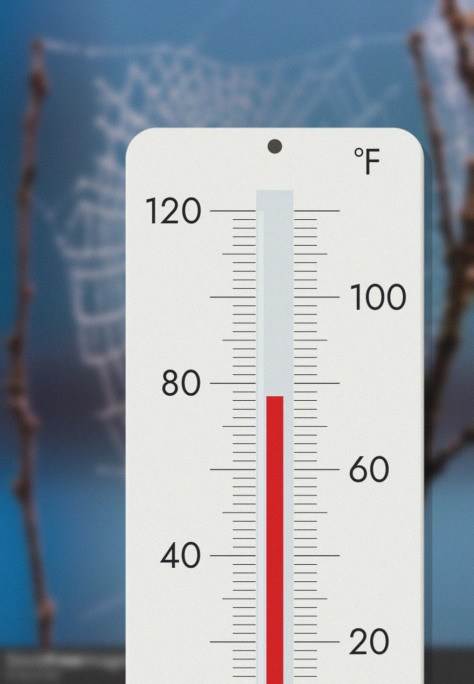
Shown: 77 °F
